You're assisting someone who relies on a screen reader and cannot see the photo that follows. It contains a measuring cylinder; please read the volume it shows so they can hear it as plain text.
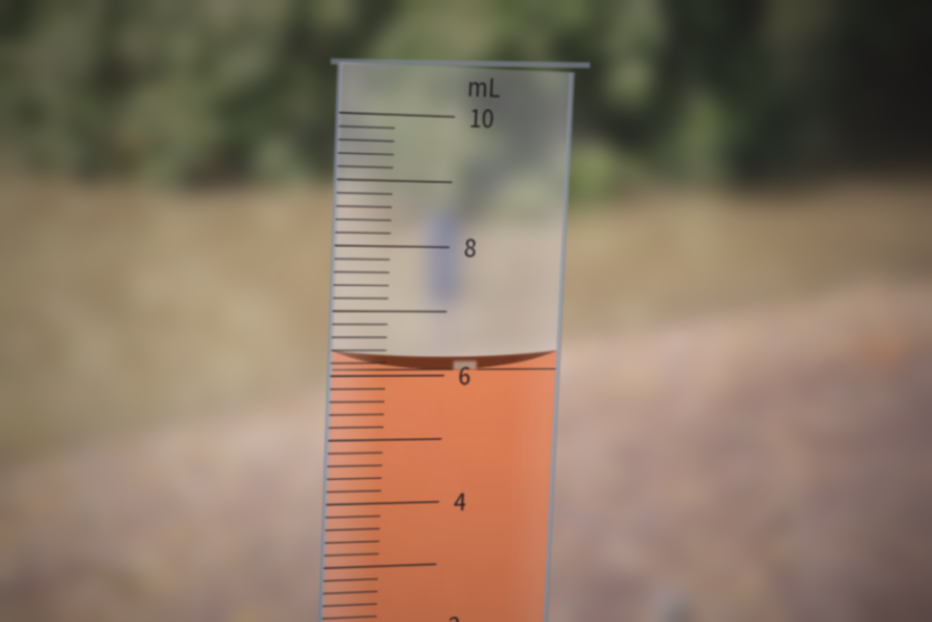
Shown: 6.1 mL
